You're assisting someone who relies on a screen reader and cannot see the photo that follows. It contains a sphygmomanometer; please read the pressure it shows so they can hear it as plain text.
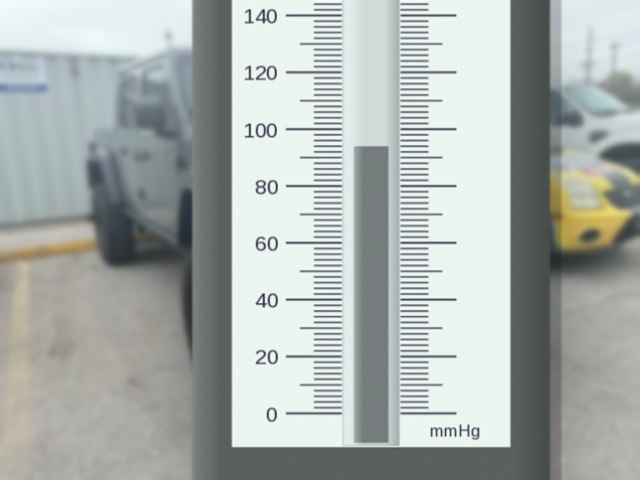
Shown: 94 mmHg
